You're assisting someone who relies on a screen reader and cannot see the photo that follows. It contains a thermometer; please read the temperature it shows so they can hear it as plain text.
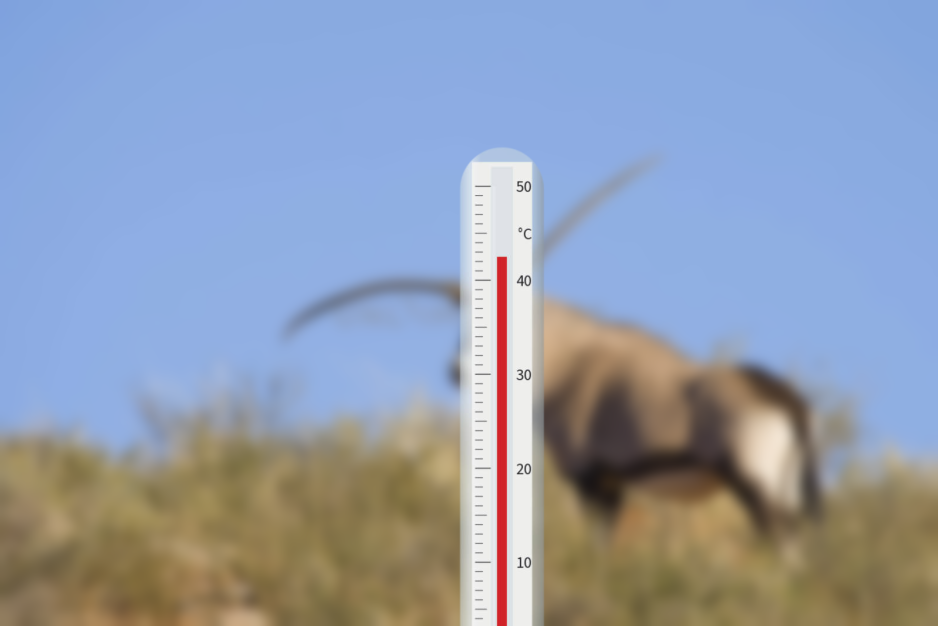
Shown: 42.5 °C
